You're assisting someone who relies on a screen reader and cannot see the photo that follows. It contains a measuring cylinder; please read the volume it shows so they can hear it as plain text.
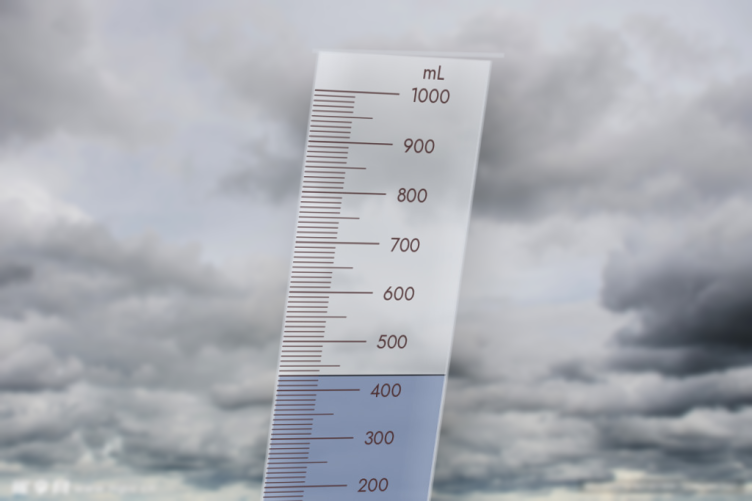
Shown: 430 mL
